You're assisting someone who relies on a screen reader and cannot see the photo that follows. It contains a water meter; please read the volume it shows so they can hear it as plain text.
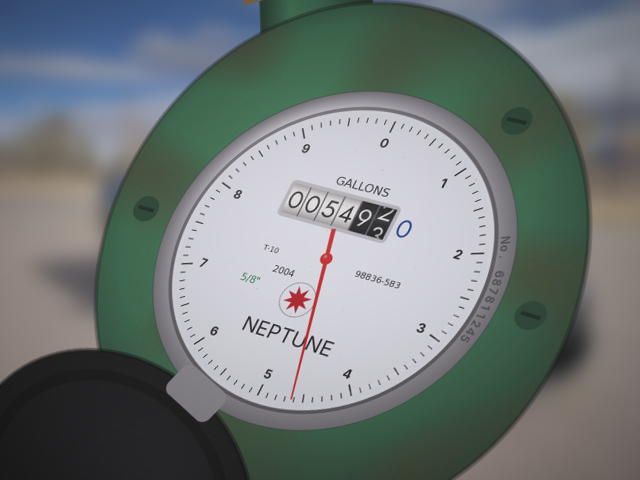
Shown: 54924.6 gal
